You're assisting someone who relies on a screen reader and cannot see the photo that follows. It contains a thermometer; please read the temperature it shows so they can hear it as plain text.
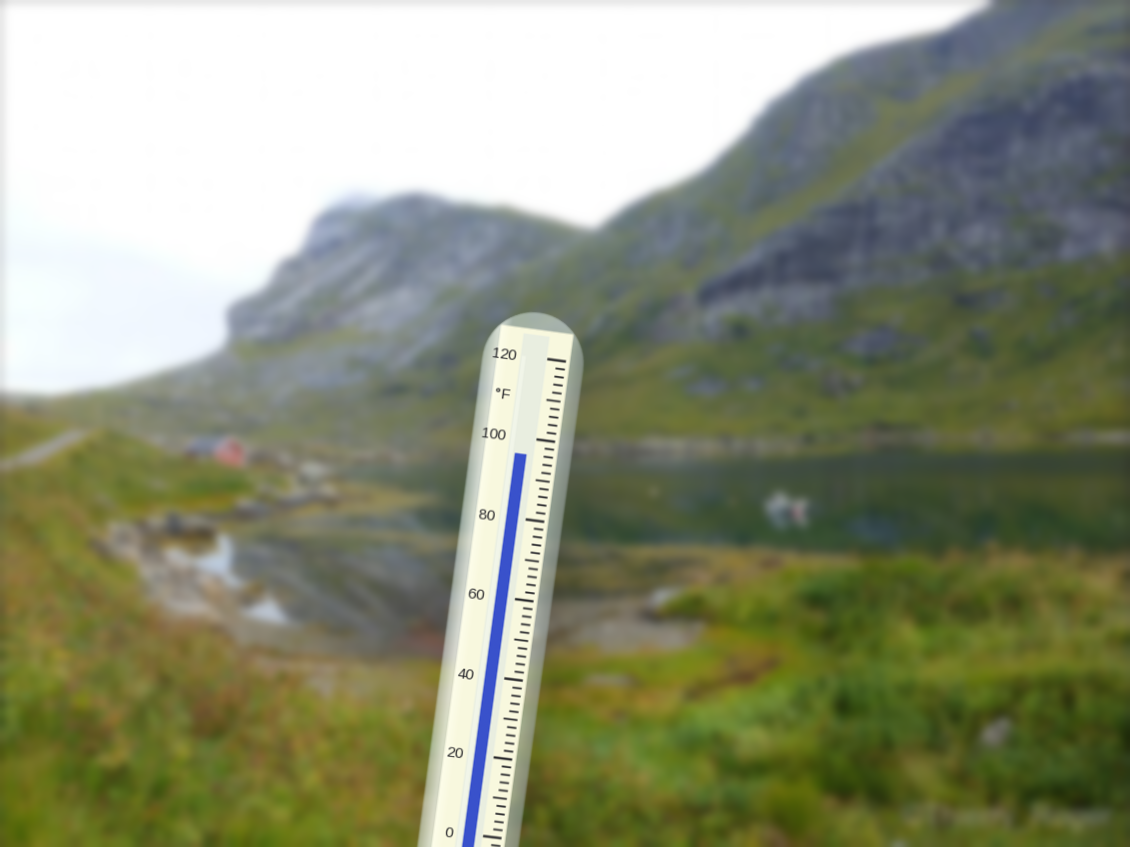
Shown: 96 °F
